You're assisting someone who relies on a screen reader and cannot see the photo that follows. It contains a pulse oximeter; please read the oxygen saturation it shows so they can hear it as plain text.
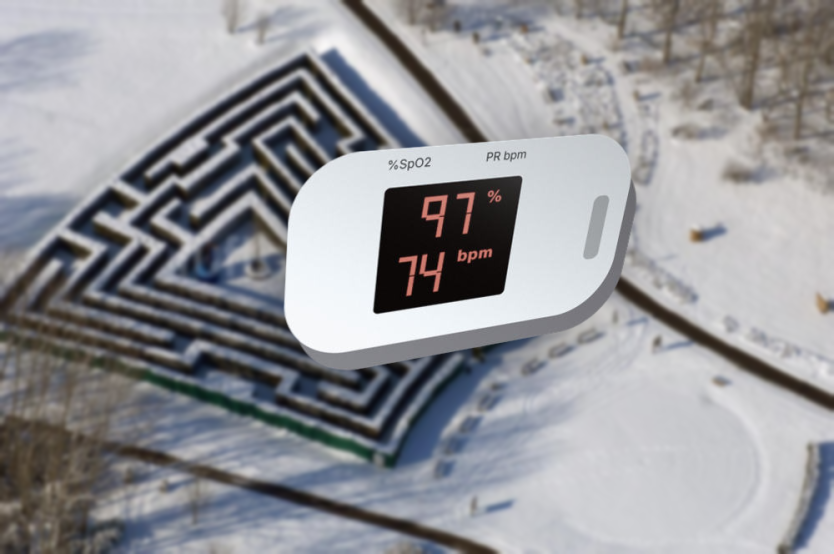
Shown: 97 %
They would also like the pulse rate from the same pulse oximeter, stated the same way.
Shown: 74 bpm
